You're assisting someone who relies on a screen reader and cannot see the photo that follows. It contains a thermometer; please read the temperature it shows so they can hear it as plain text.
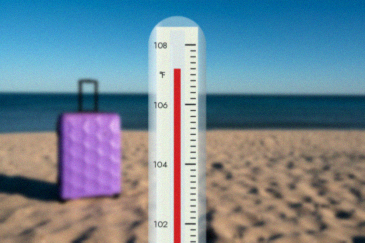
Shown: 107.2 °F
